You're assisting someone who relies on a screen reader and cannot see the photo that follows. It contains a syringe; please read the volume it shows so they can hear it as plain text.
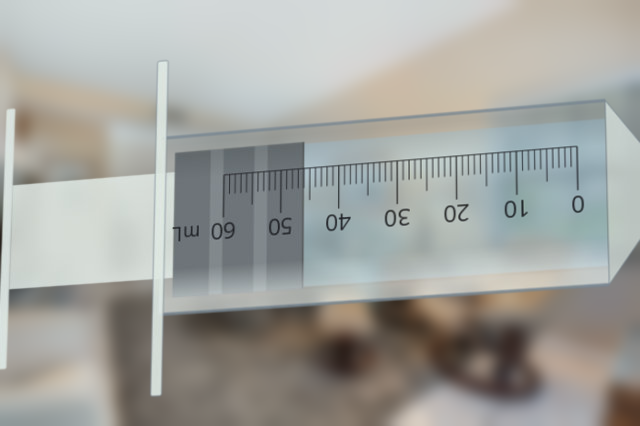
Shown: 46 mL
